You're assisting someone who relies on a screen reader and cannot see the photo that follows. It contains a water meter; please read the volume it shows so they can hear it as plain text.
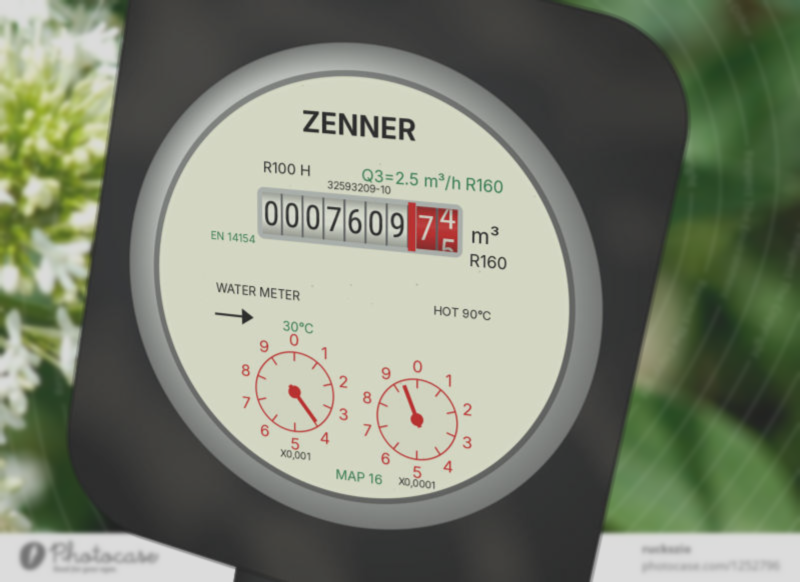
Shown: 7609.7439 m³
